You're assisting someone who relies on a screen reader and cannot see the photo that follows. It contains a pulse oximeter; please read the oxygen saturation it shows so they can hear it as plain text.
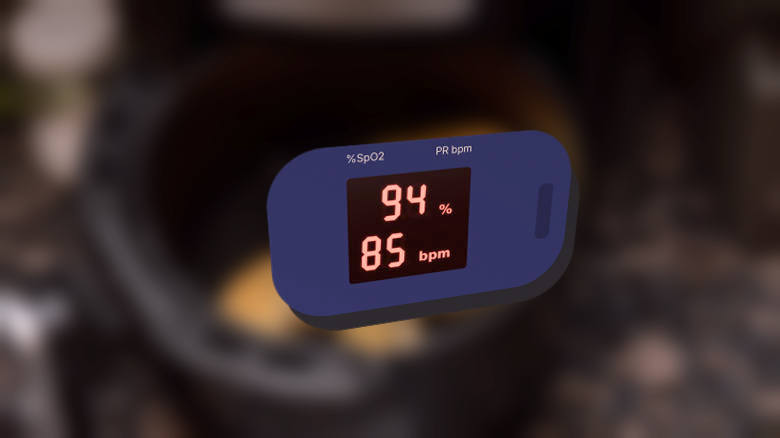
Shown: 94 %
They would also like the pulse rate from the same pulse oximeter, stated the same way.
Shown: 85 bpm
